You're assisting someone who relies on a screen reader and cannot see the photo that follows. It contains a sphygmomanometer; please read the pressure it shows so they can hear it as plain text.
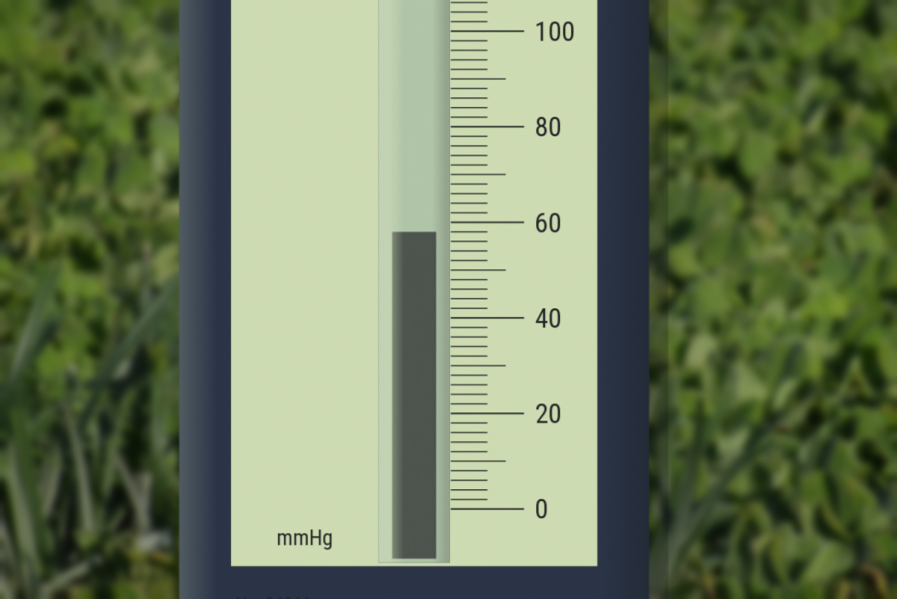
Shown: 58 mmHg
